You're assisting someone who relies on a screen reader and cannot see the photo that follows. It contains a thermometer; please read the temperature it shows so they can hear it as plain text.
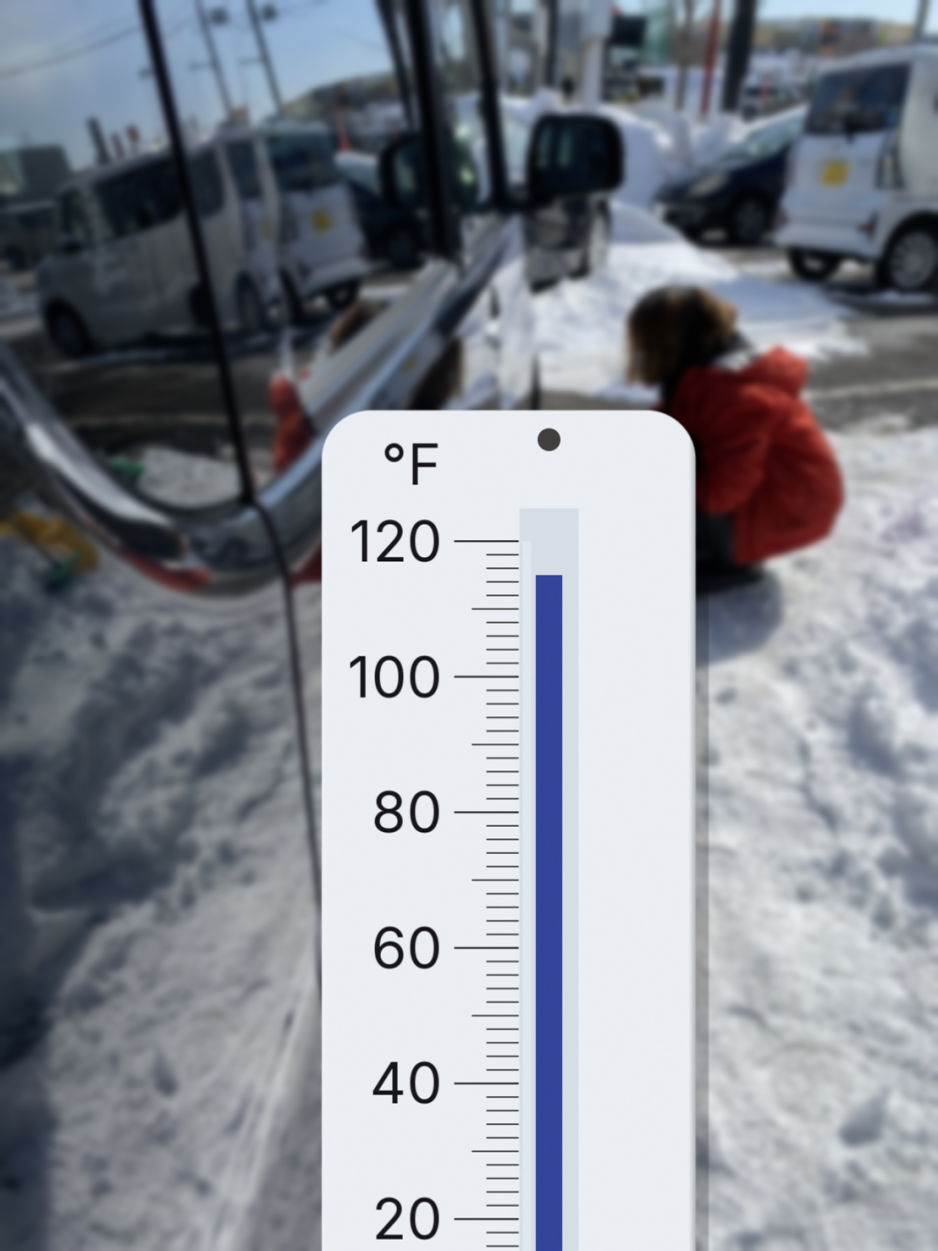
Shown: 115 °F
